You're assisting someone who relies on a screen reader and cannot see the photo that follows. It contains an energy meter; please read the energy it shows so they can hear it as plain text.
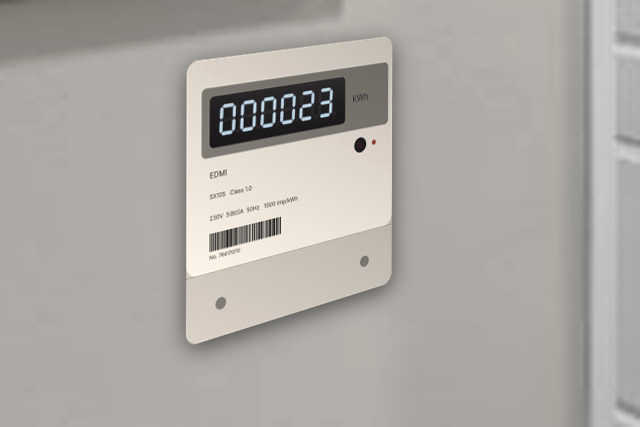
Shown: 23 kWh
